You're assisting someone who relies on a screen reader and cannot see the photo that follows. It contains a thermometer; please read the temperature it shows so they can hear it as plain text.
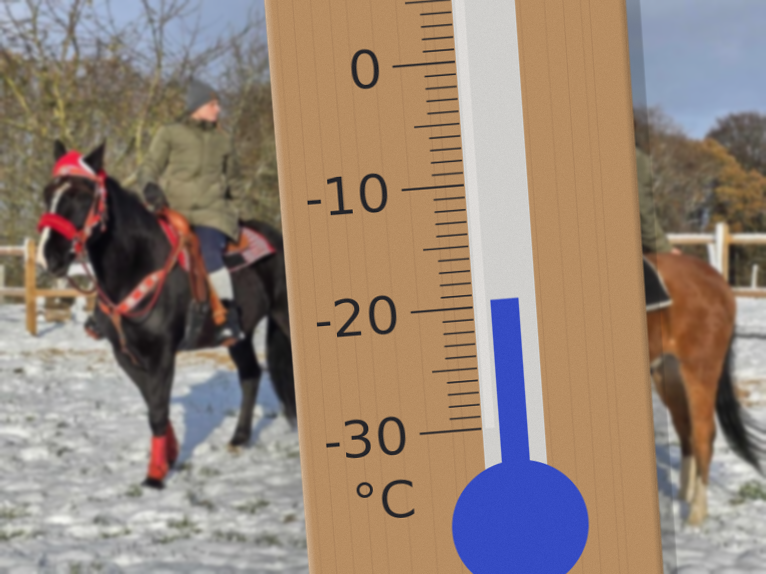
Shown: -19.5 °C
